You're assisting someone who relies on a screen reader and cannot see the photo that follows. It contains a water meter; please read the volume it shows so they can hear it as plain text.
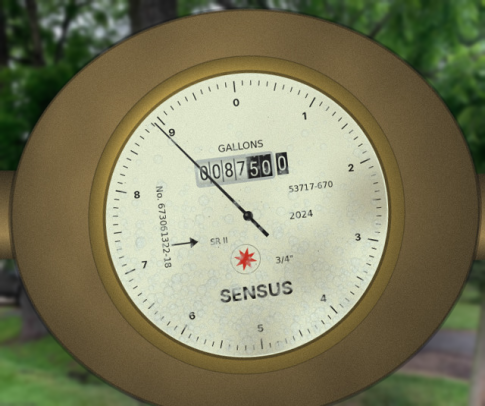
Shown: 87498.9 gal
